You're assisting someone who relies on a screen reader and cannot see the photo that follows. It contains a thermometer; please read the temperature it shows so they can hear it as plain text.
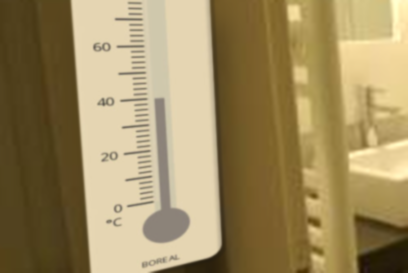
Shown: 40 °C
